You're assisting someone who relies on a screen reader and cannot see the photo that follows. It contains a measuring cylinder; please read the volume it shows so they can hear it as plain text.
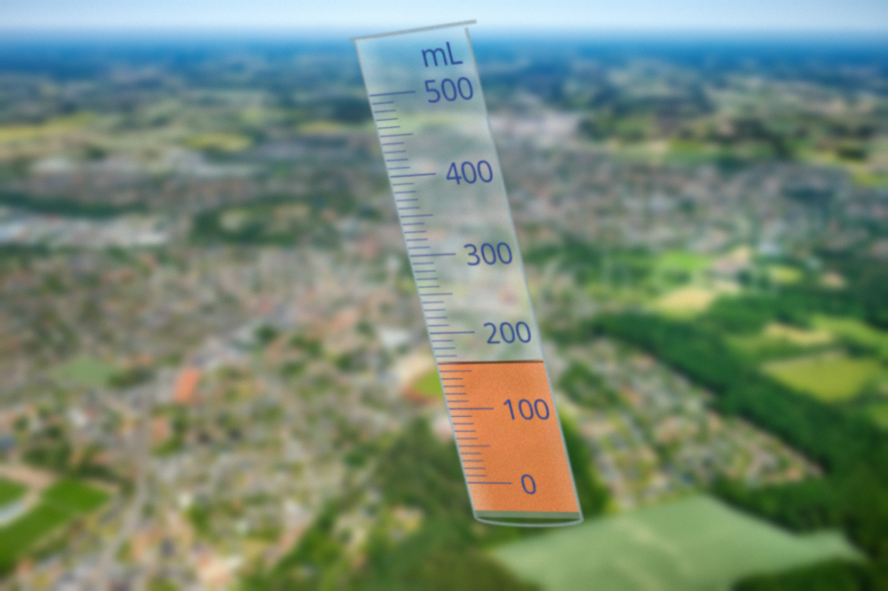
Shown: 160 mL
